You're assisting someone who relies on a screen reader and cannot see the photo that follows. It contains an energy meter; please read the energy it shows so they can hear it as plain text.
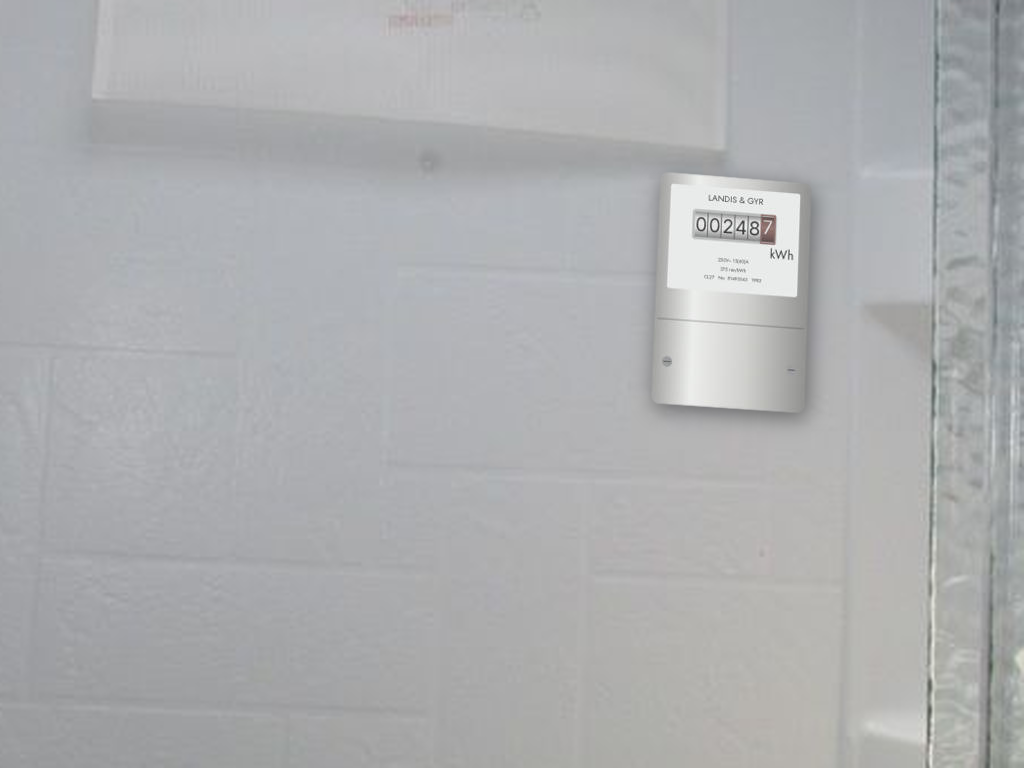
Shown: 248.7 kWh
